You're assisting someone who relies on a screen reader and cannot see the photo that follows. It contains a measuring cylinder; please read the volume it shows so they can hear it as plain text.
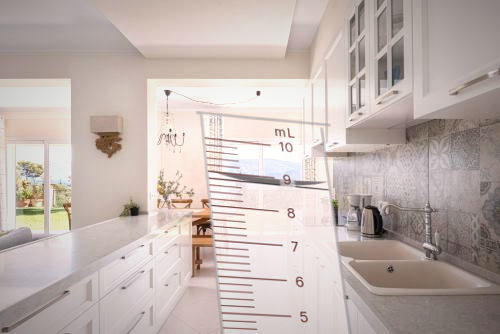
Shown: 8.8 mL
